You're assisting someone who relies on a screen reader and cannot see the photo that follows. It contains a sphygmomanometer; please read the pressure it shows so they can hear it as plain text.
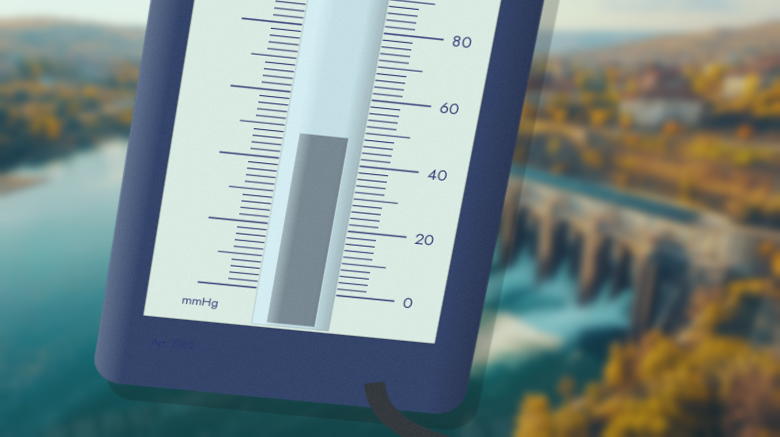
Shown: 48 mmHg
